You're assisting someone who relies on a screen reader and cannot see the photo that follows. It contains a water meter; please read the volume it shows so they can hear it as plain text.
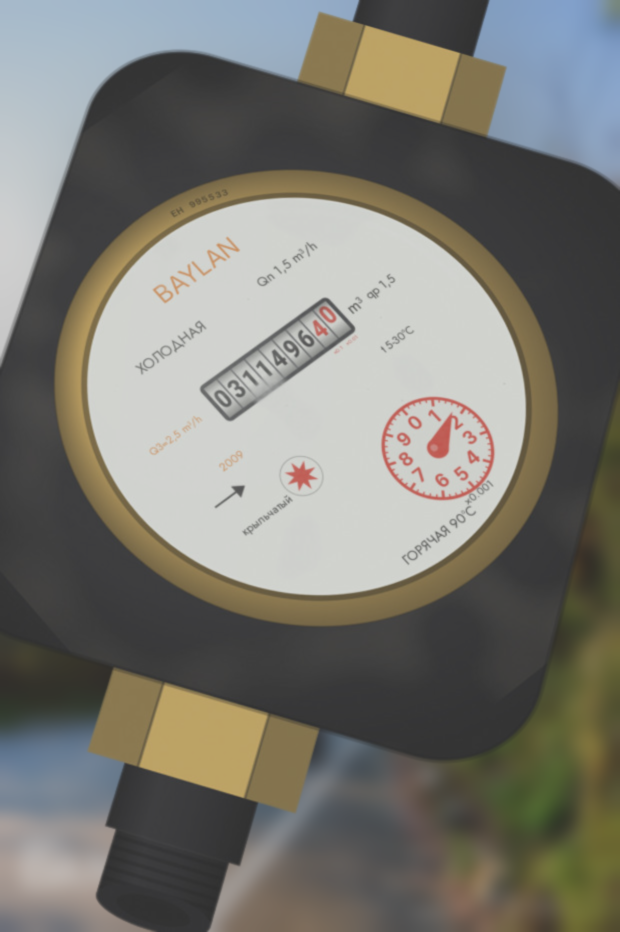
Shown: 311496.401 m³
